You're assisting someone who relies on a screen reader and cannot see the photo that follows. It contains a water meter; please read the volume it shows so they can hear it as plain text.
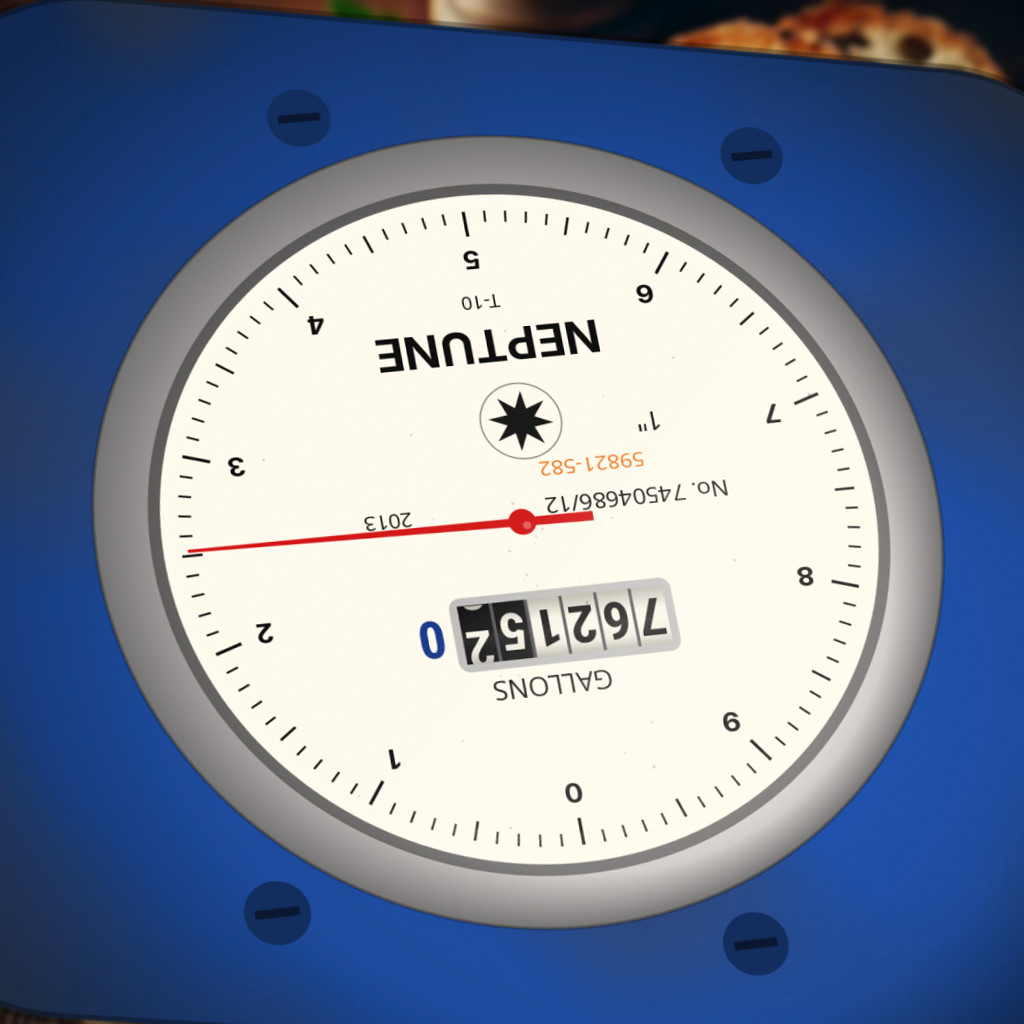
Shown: 7621522.5 gal
